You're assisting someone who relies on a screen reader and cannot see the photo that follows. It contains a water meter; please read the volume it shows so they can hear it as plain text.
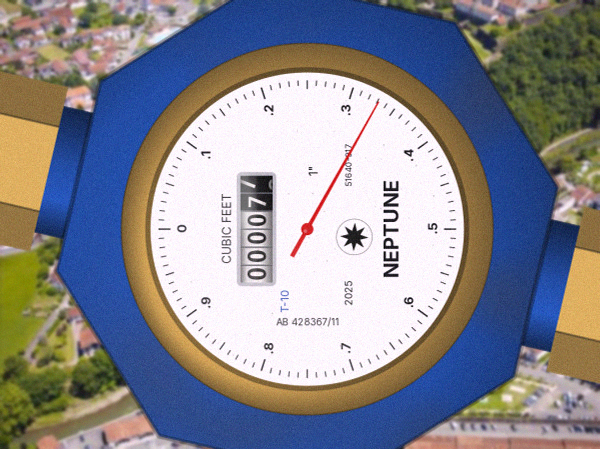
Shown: 77.33 ft³
